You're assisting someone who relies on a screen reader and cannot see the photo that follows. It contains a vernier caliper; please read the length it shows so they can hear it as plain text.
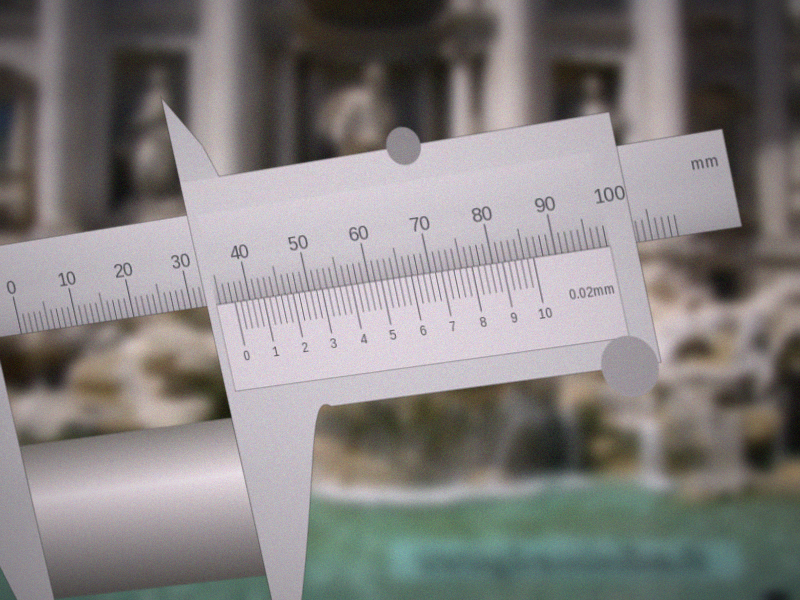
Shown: 37.5 mm
